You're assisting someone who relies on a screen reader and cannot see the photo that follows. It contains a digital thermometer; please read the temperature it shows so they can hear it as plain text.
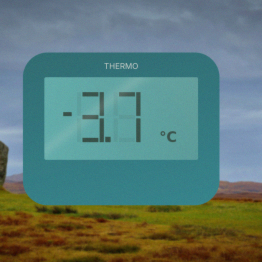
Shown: -3.7 °C
